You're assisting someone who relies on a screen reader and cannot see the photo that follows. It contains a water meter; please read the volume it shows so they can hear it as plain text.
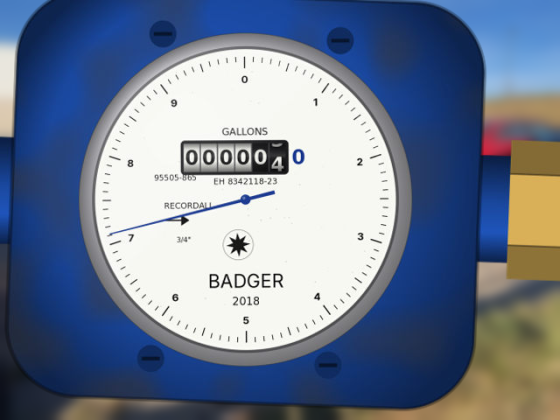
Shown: 37.1 gal
